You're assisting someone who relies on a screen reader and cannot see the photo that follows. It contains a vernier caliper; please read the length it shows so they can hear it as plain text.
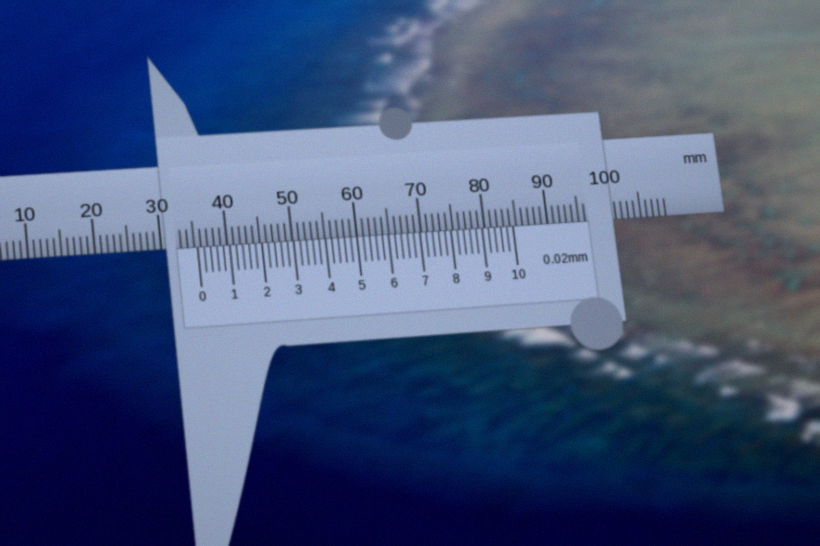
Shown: 35.5 mm
